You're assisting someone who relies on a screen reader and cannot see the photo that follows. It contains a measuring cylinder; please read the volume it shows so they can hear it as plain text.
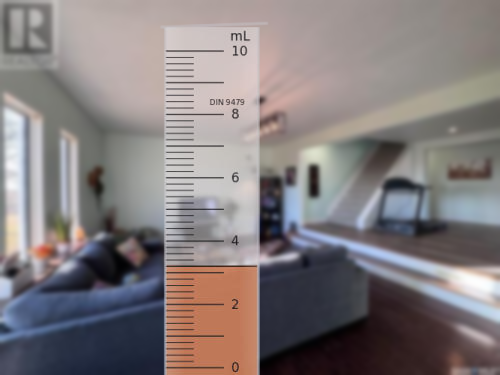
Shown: 3.2 mL
